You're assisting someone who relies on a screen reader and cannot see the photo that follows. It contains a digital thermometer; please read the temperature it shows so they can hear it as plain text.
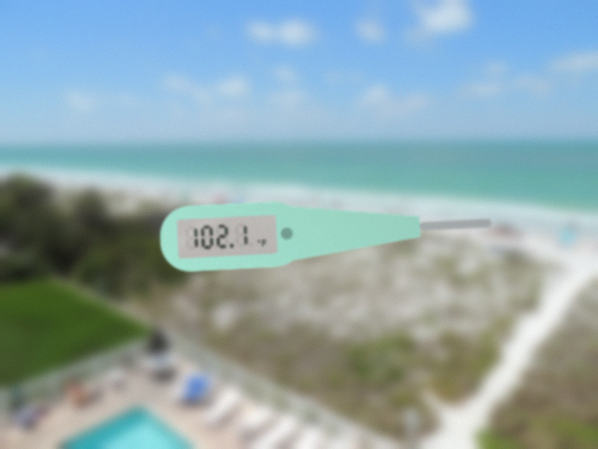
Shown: 102.1 °F
